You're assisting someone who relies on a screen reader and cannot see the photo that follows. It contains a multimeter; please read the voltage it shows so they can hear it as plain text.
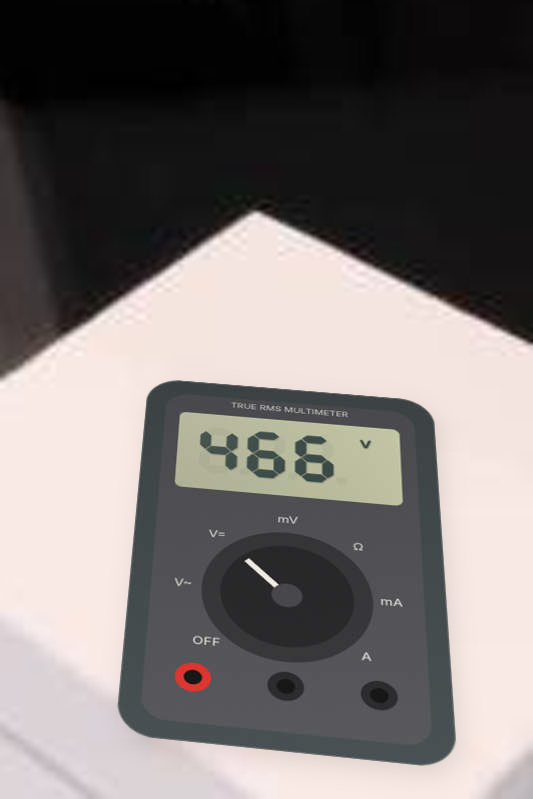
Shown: 466 V
